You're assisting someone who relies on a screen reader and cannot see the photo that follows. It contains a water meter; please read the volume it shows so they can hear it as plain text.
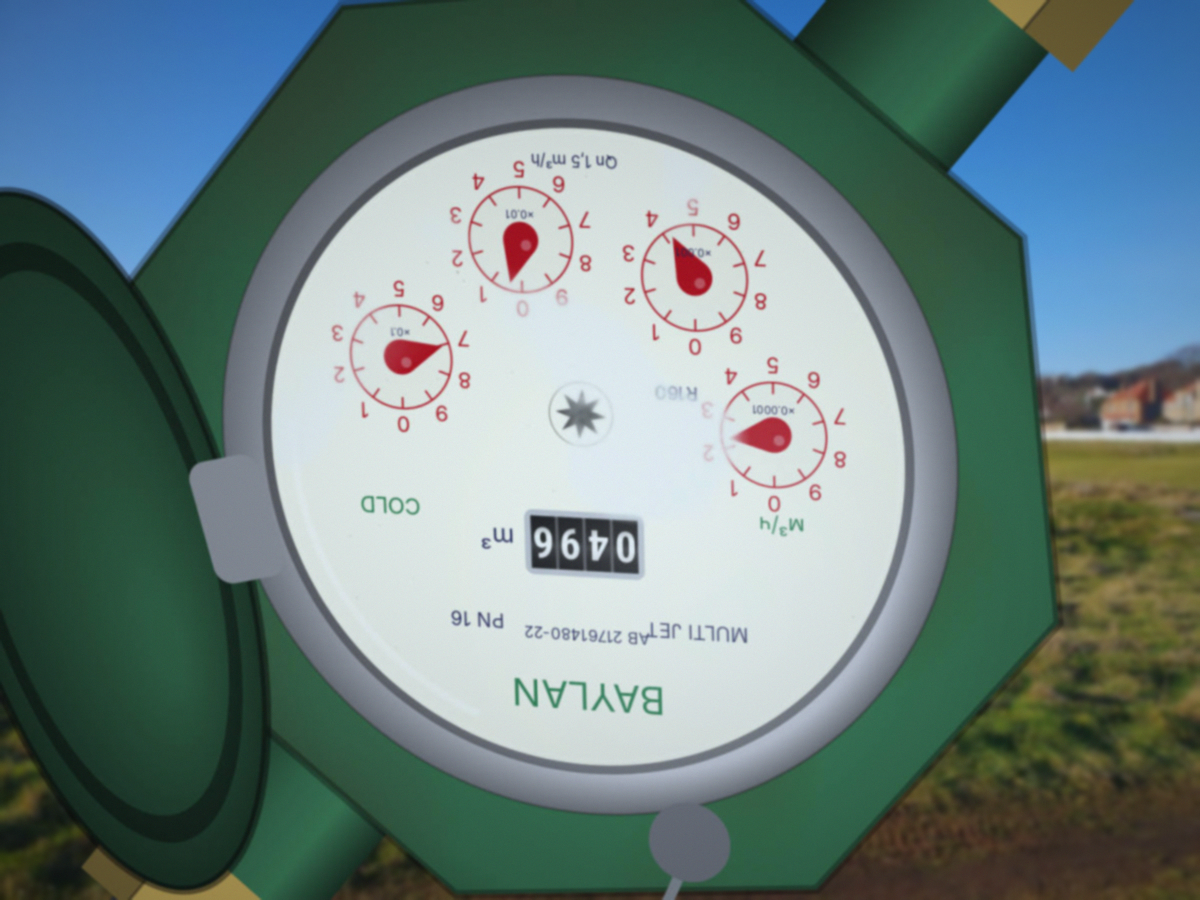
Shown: 496.7042 m³
